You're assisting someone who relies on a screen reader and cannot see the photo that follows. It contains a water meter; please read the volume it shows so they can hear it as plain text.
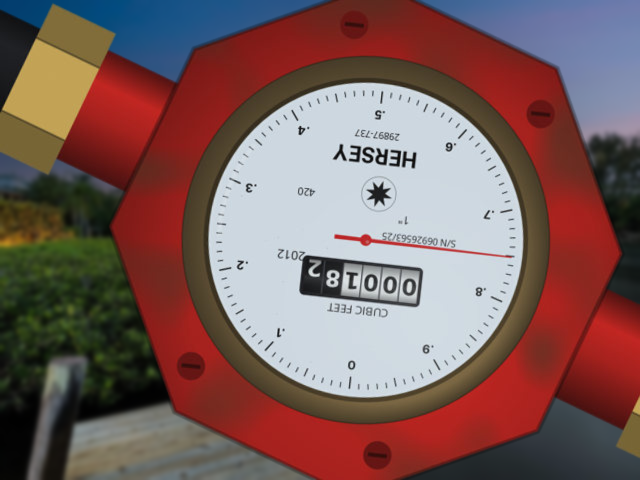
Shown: 181.75 ft³
